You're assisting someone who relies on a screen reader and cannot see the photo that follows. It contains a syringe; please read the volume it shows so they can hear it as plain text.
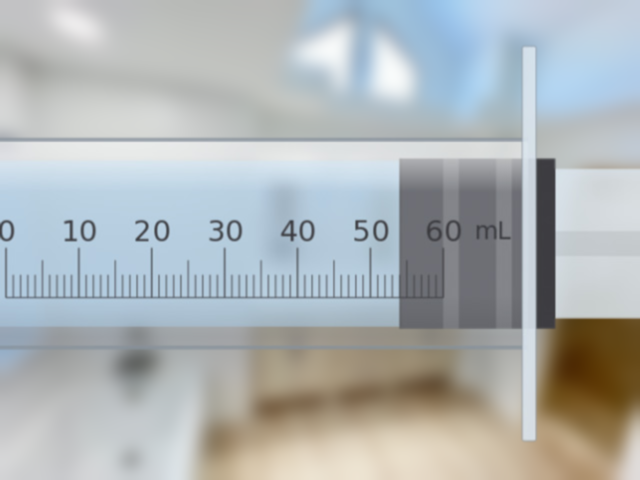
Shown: 54 mL
